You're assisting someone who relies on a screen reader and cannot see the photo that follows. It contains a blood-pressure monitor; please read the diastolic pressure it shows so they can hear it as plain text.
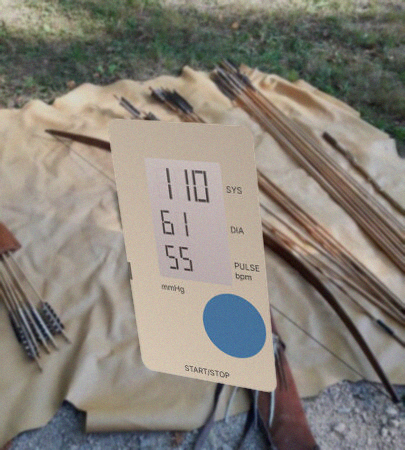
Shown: 61 mmHg
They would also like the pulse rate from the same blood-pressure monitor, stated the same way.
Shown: 55 bpm
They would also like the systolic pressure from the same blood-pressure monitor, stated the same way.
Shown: 110 mmHg
